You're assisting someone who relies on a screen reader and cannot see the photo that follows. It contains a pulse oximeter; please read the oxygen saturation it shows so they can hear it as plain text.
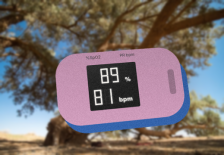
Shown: 89 %
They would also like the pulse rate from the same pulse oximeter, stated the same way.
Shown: 81 bpm
